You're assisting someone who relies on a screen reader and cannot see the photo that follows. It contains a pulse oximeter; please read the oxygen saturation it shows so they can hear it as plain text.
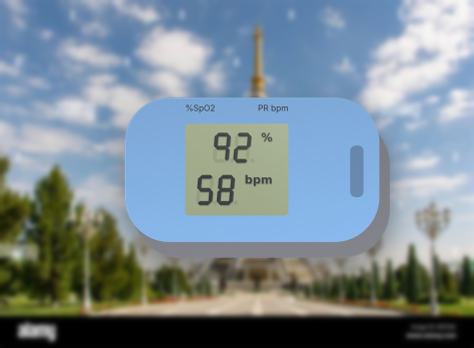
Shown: 92 %
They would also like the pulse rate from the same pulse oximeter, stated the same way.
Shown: 58 bpm
